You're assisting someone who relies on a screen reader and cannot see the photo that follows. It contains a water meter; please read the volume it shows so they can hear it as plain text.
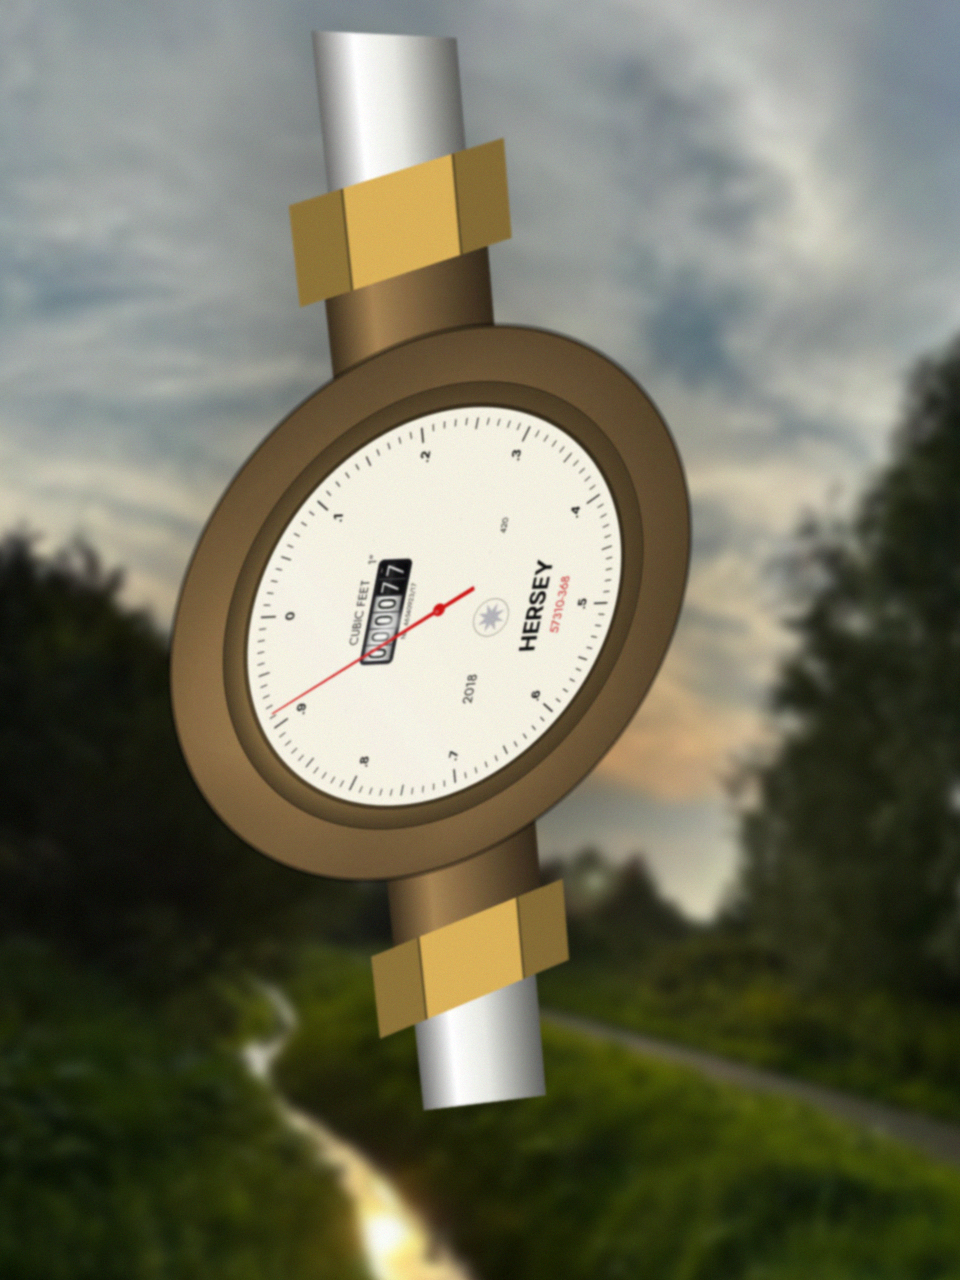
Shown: 76.91 ft³
